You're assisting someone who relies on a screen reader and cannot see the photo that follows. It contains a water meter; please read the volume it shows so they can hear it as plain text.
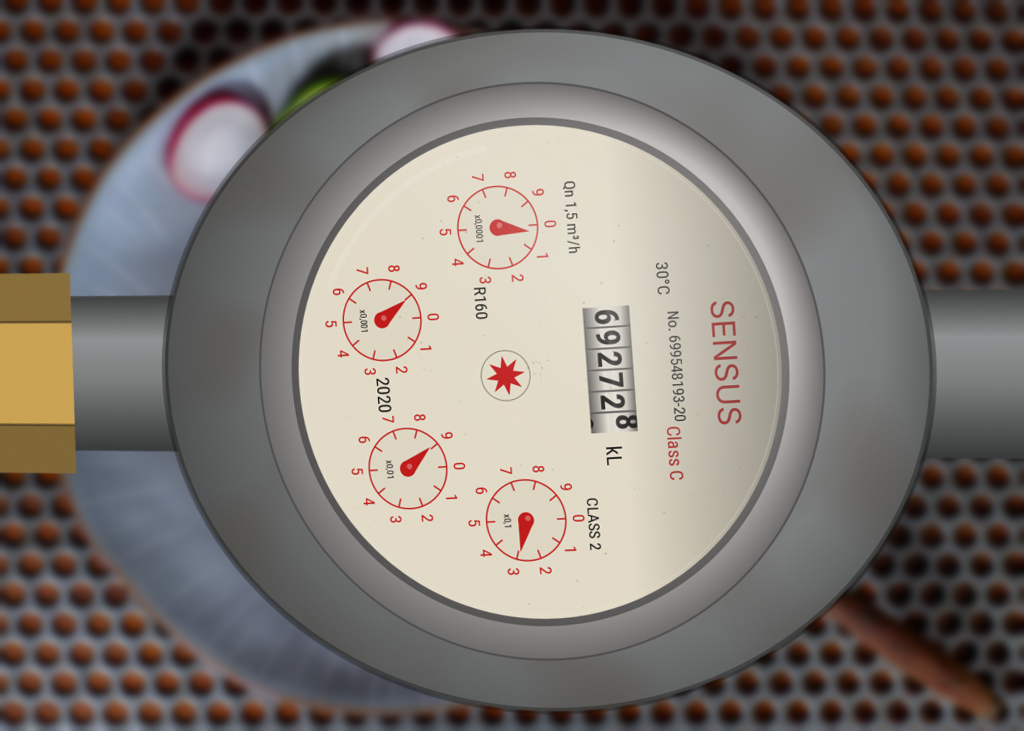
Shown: 692728.2890 kL
